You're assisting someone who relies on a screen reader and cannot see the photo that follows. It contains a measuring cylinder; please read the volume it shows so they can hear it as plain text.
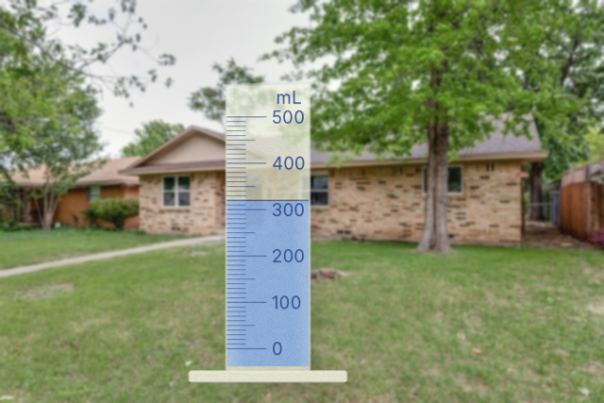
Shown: 320 mL
